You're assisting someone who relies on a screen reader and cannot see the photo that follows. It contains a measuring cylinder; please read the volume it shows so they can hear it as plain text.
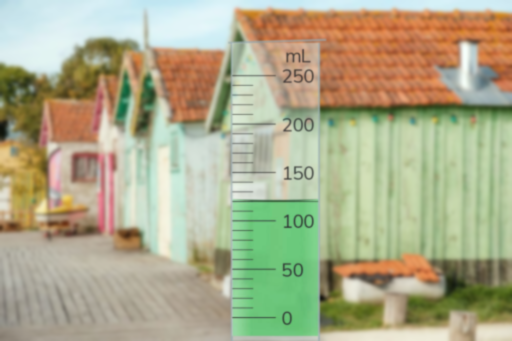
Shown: 120 mL
